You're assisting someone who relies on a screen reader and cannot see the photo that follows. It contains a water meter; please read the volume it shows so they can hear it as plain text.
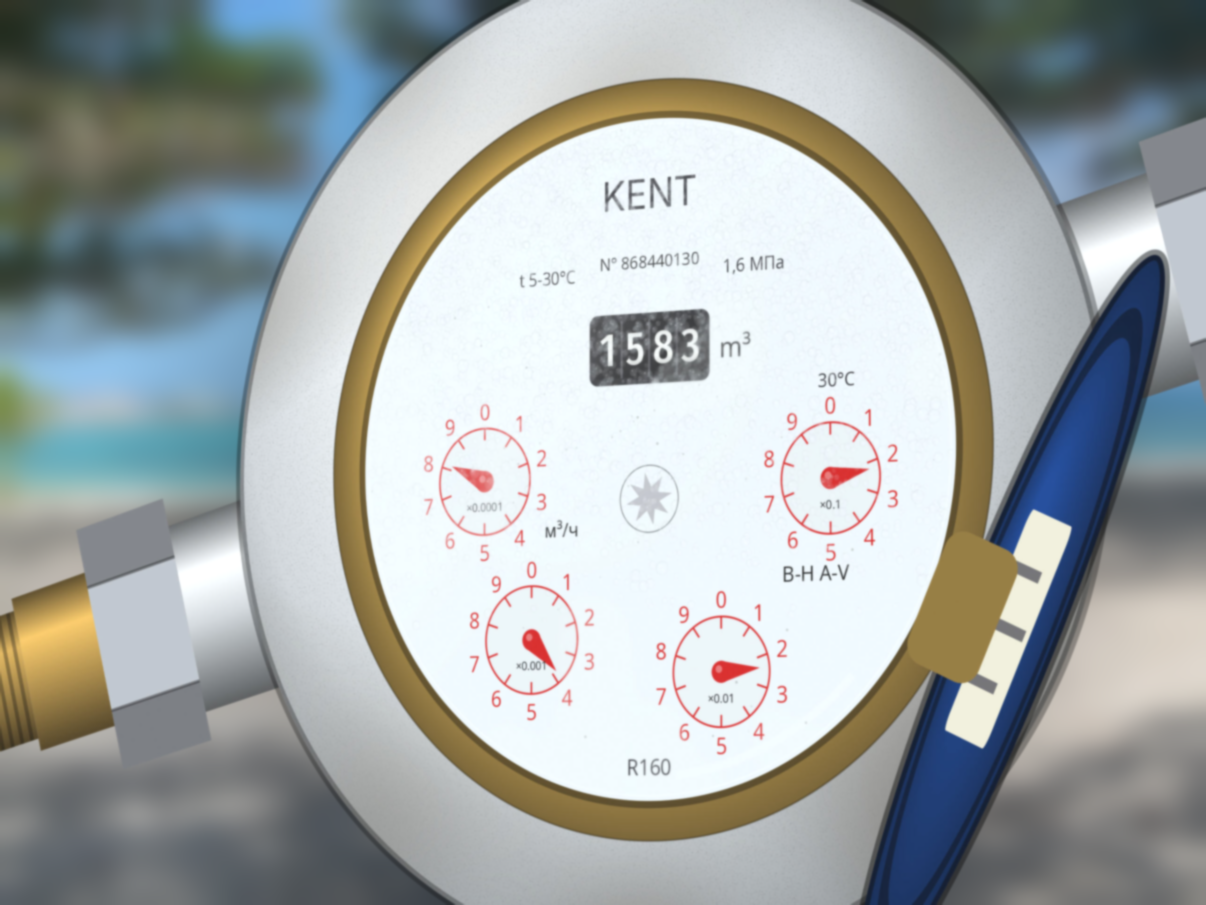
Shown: 1583.2238 m³
